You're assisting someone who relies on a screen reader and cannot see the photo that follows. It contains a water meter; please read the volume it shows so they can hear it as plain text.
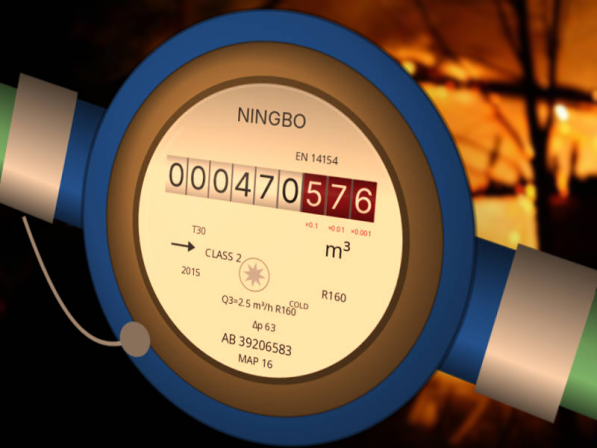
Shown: 470.576 m³
